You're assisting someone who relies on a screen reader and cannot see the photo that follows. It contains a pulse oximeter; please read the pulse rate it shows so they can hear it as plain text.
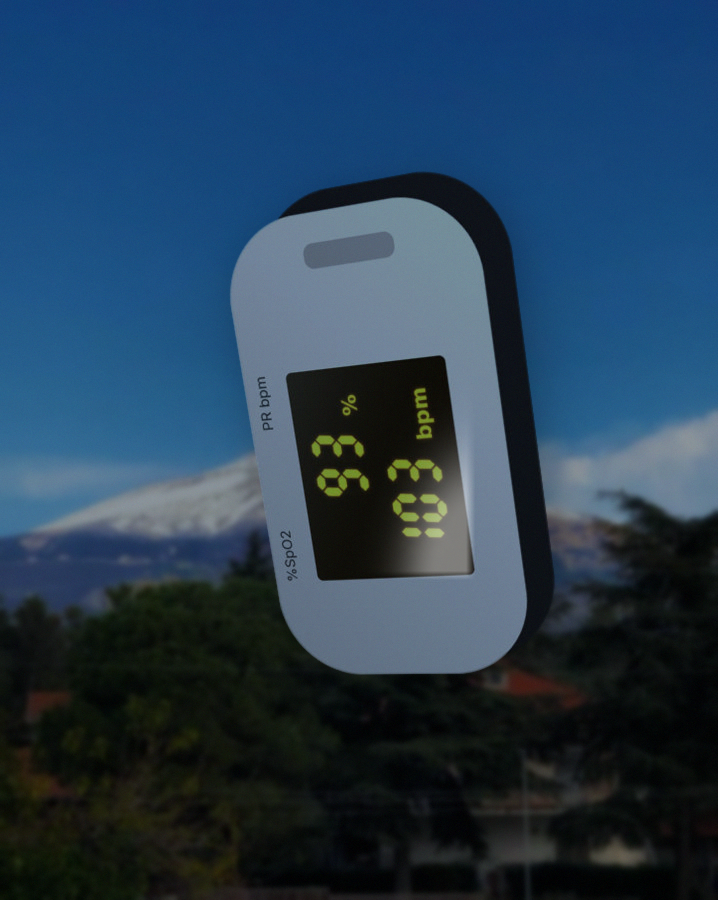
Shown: 103 bpm
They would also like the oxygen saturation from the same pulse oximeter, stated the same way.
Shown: 93 %
